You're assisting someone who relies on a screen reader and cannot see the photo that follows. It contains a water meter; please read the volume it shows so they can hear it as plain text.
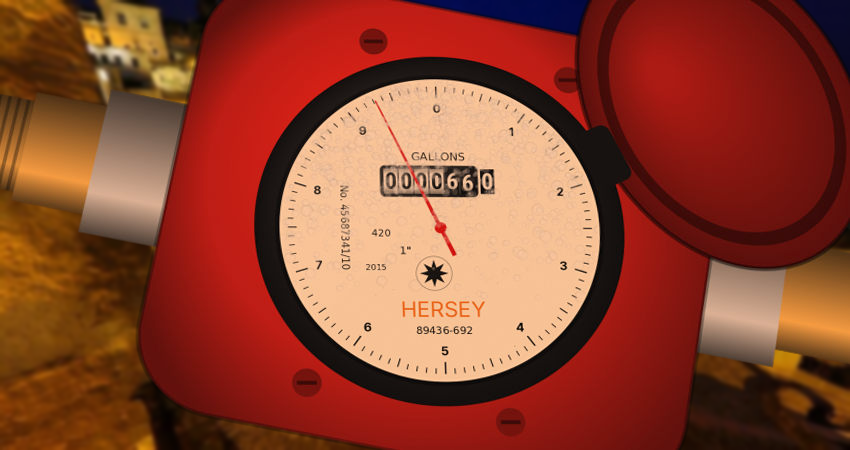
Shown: 659.3 gal
